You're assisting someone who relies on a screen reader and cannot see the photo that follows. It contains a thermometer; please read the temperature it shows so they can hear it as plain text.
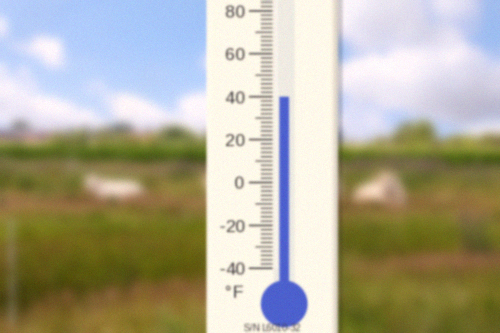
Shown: 40 °F
